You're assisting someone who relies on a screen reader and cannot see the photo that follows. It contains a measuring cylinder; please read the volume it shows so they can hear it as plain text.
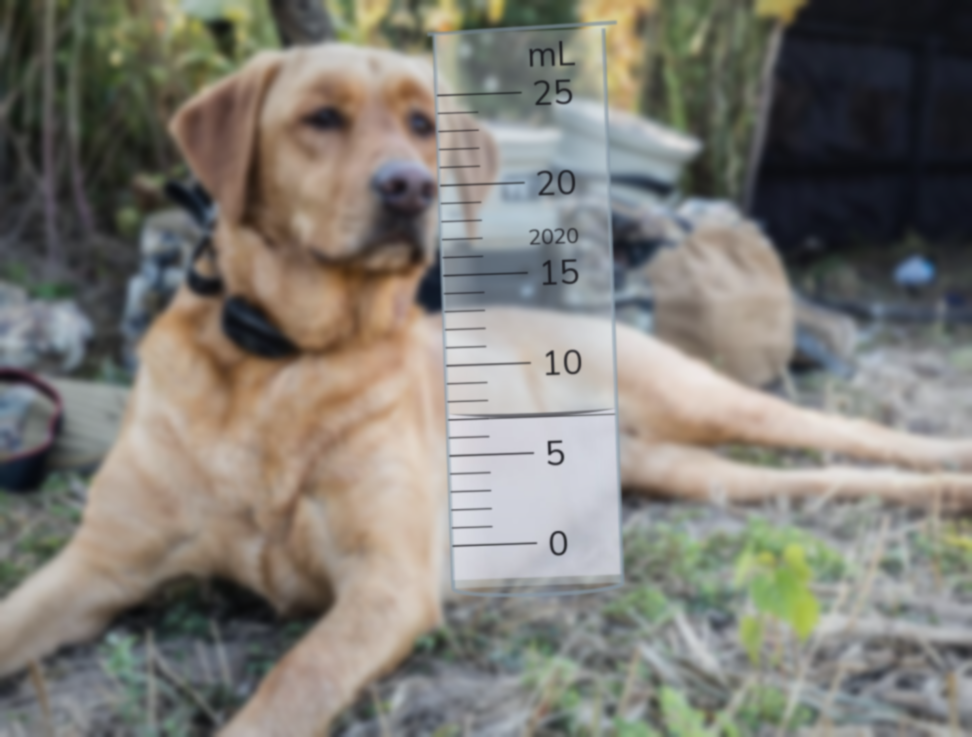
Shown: 7 mL
